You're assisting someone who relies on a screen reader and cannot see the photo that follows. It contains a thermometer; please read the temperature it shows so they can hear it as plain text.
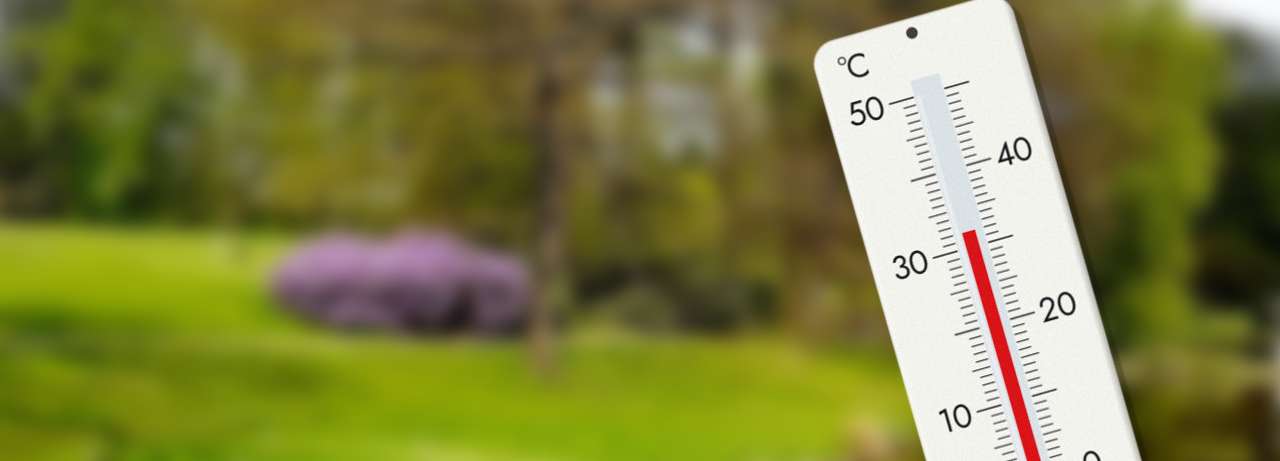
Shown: 32 °C
